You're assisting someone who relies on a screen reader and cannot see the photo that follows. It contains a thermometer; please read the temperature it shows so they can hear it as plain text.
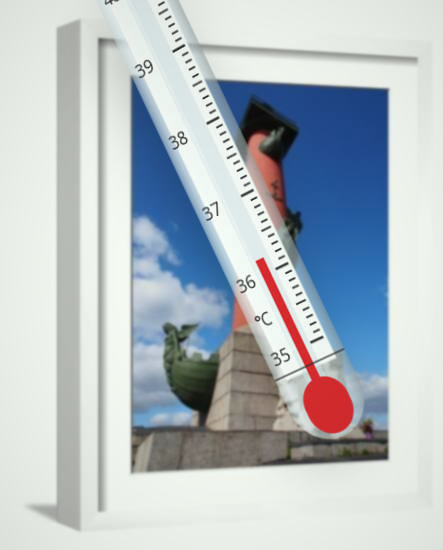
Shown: 36.2 °C
